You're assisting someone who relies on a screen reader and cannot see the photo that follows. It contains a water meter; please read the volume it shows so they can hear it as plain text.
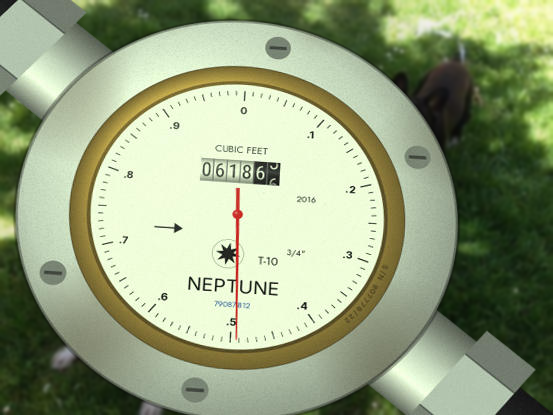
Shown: 61865.49 ft³
